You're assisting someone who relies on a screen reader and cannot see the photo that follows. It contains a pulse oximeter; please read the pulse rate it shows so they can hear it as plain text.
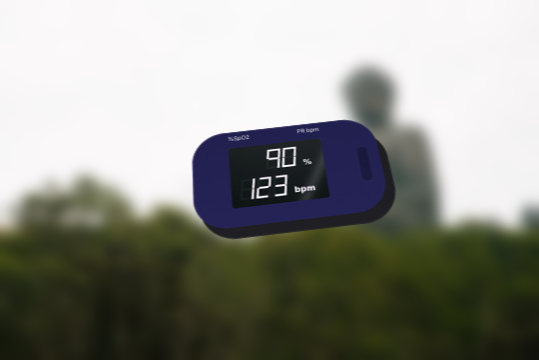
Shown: 123 bpm
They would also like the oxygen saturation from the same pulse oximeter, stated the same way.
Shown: 90 %
